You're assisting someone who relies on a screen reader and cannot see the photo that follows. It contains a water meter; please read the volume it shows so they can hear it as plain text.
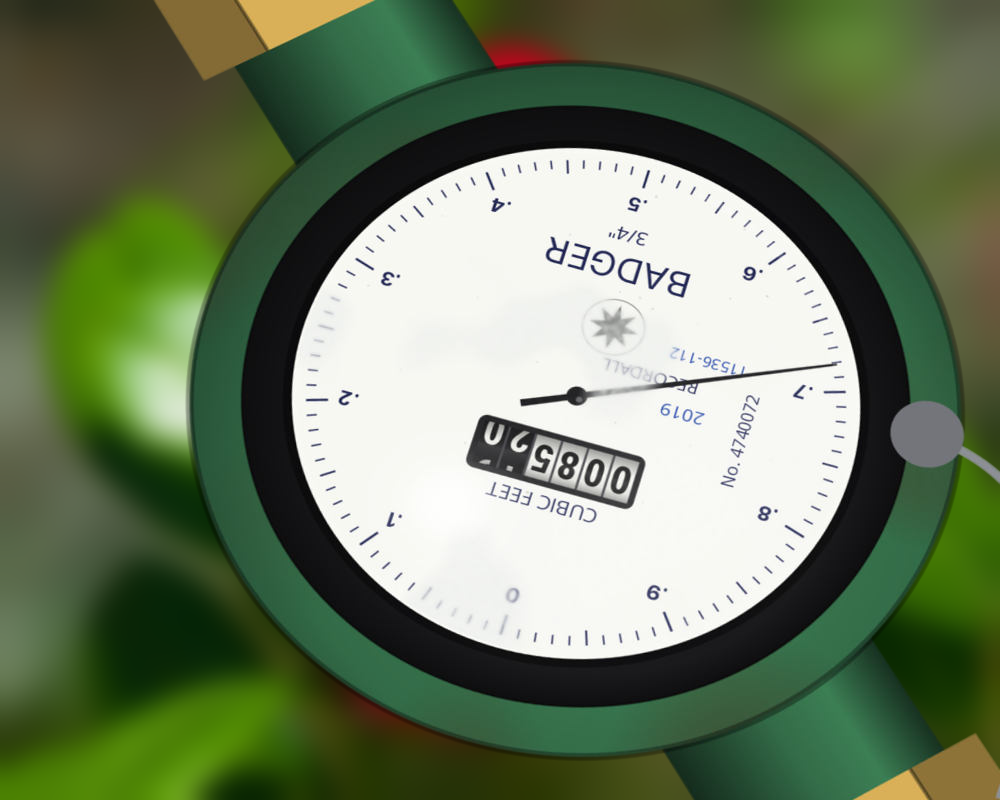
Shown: 8519.68 ft³
